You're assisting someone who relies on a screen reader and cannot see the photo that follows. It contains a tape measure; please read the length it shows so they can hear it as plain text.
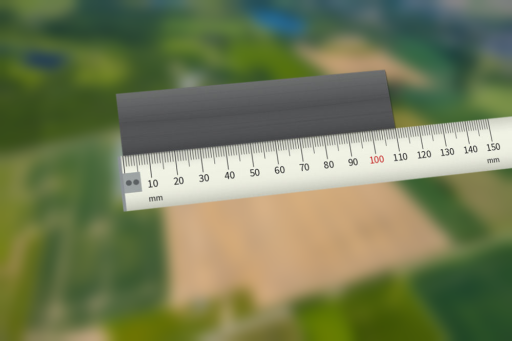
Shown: 110 mm
